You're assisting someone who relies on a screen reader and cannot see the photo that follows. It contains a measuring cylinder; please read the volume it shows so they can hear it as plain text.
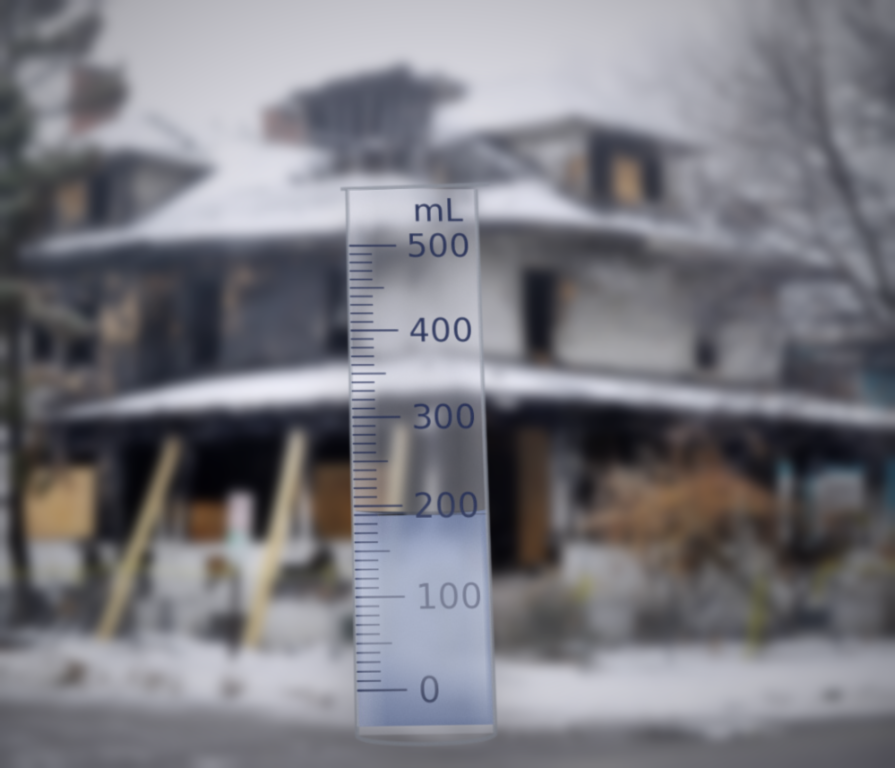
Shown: 190 mL
